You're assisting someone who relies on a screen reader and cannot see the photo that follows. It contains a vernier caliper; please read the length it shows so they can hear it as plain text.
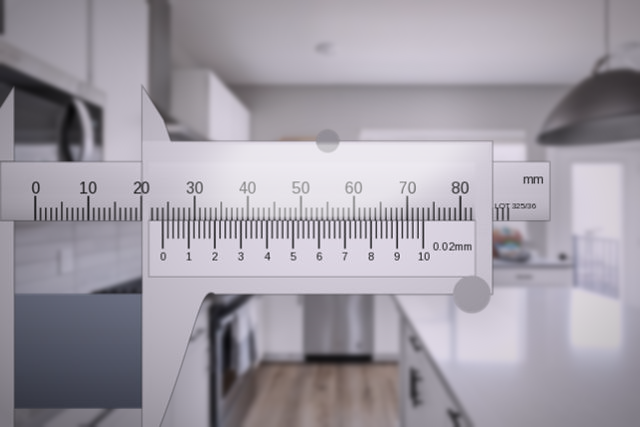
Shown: 24.0 mm
